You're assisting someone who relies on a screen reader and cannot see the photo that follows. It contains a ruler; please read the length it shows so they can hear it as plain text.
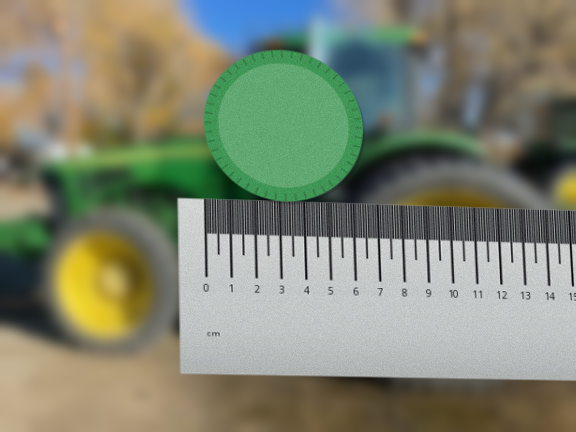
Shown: 6.5 cm
